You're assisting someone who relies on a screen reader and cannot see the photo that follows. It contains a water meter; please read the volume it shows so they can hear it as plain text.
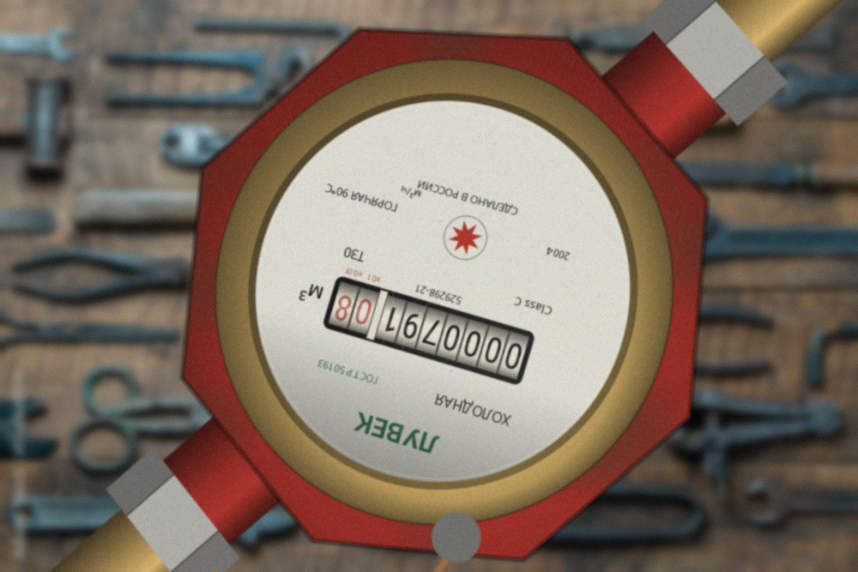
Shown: 791.08 m³
